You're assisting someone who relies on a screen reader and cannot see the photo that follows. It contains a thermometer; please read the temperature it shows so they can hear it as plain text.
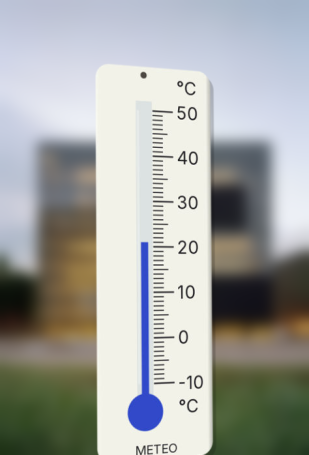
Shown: 21 °C
